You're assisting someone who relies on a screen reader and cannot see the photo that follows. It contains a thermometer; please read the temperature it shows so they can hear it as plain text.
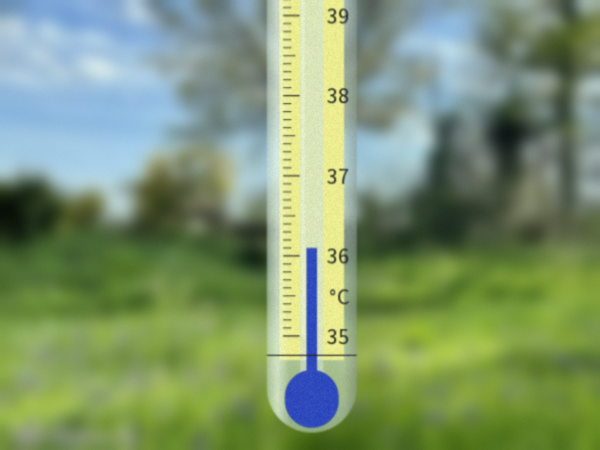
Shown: 36.1 °C
